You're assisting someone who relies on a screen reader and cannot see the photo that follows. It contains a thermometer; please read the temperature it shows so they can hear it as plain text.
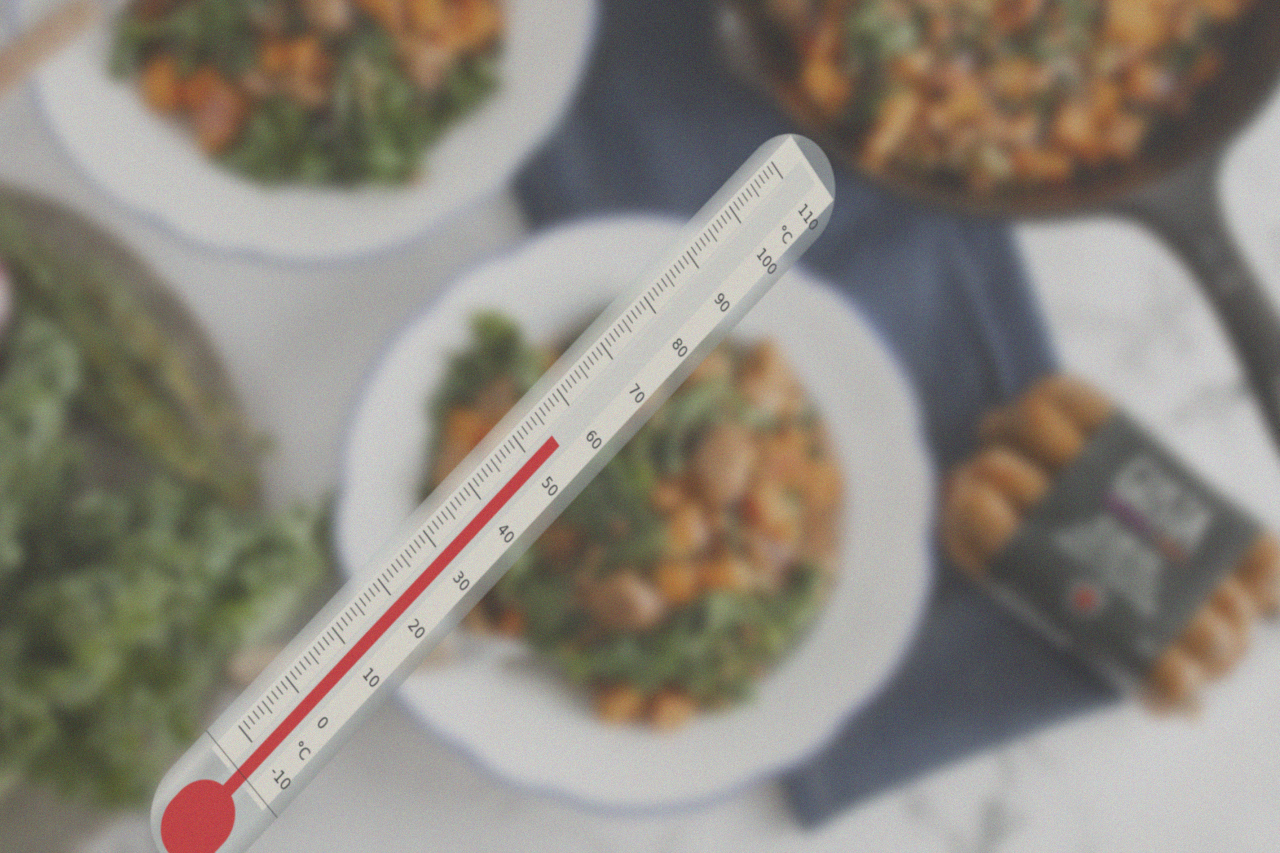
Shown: 55 °C
